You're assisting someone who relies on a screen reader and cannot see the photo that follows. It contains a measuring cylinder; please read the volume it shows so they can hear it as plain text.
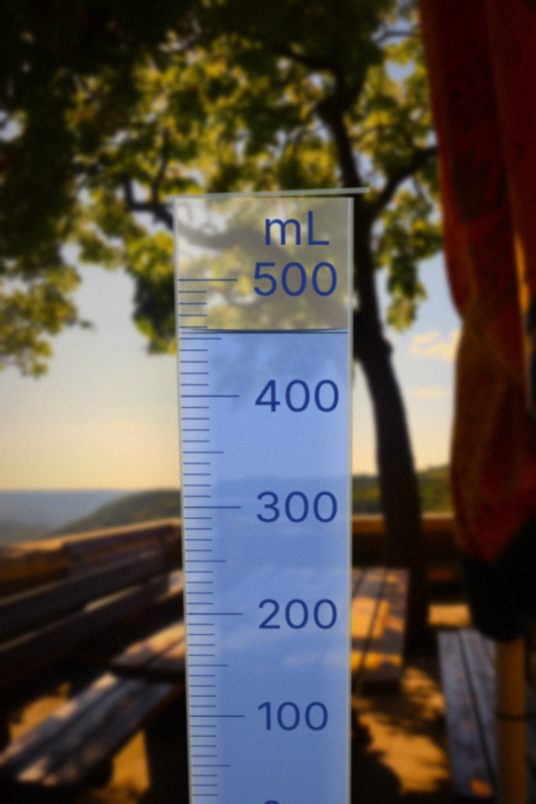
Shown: 455 mL
